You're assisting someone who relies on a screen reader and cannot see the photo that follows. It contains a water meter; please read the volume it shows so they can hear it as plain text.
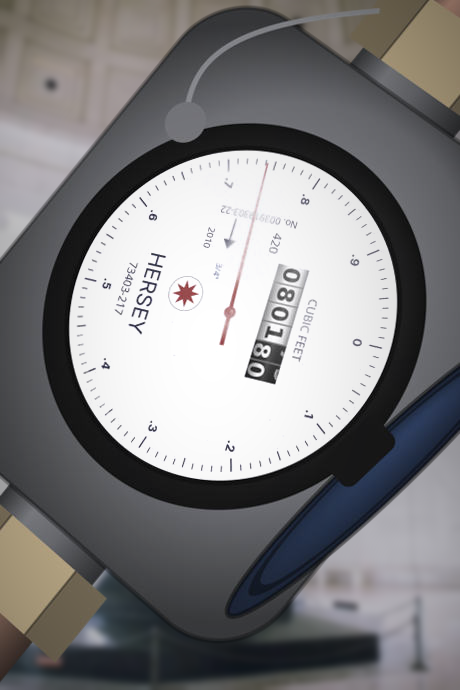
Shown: 80179.74 ft³
